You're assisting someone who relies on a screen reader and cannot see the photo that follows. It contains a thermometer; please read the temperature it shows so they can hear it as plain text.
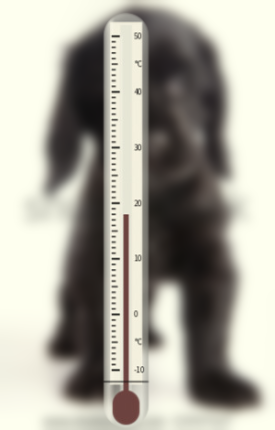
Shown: 18 °C
